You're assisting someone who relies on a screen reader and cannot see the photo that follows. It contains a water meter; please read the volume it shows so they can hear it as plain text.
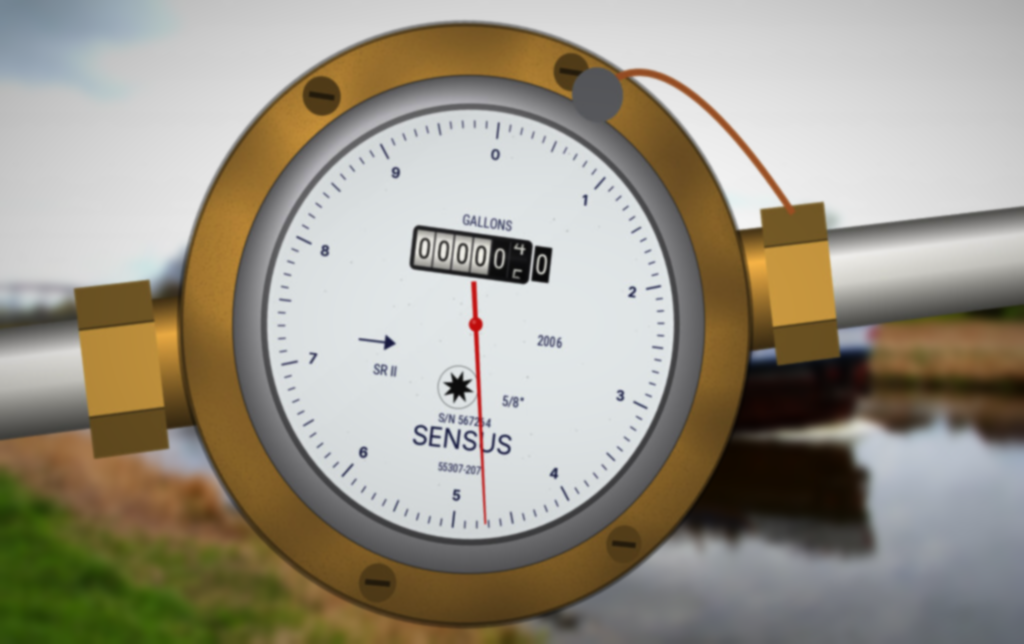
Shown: 44.7 gal
